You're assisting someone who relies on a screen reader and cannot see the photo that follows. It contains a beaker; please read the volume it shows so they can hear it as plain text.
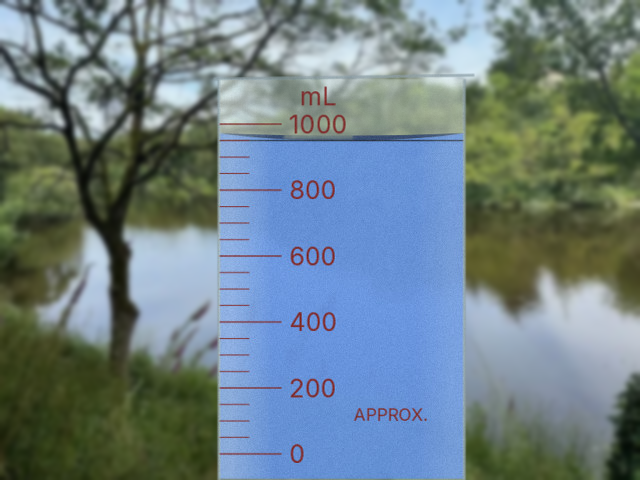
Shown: 950 mL
